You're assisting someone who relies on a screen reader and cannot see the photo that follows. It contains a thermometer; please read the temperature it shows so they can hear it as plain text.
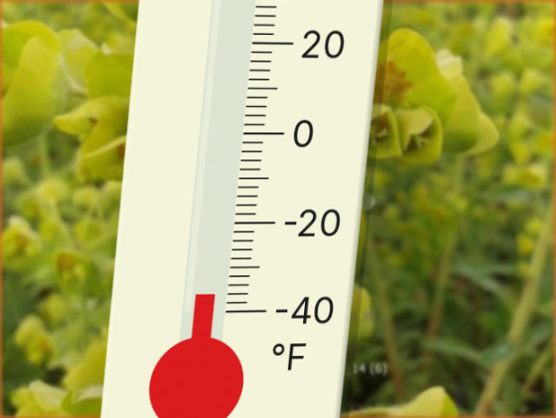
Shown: -36 °F
